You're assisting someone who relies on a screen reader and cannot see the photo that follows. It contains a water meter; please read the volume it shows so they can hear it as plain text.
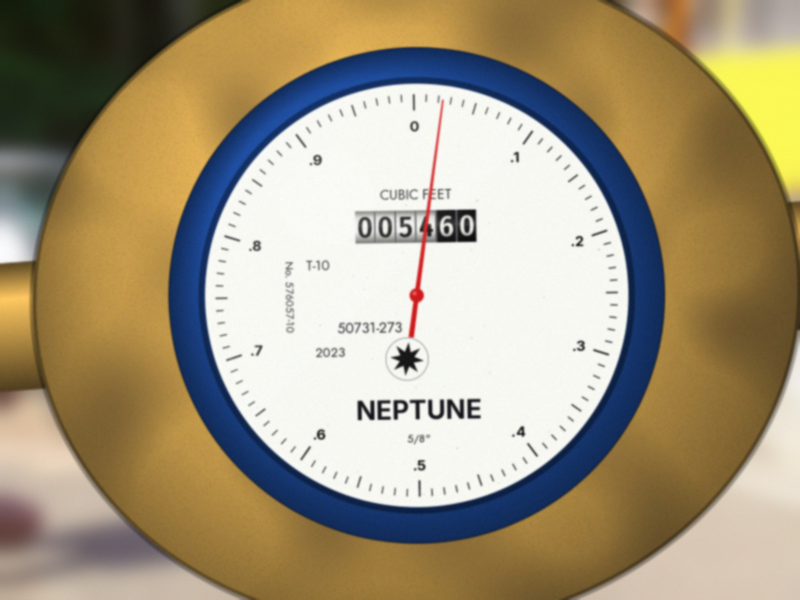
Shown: 5460.02 ft³
